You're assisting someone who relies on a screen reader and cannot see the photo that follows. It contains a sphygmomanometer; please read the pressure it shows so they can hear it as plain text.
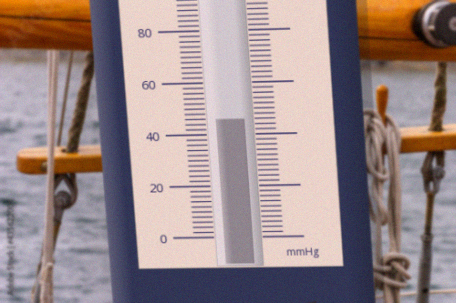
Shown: 46 mmHg
